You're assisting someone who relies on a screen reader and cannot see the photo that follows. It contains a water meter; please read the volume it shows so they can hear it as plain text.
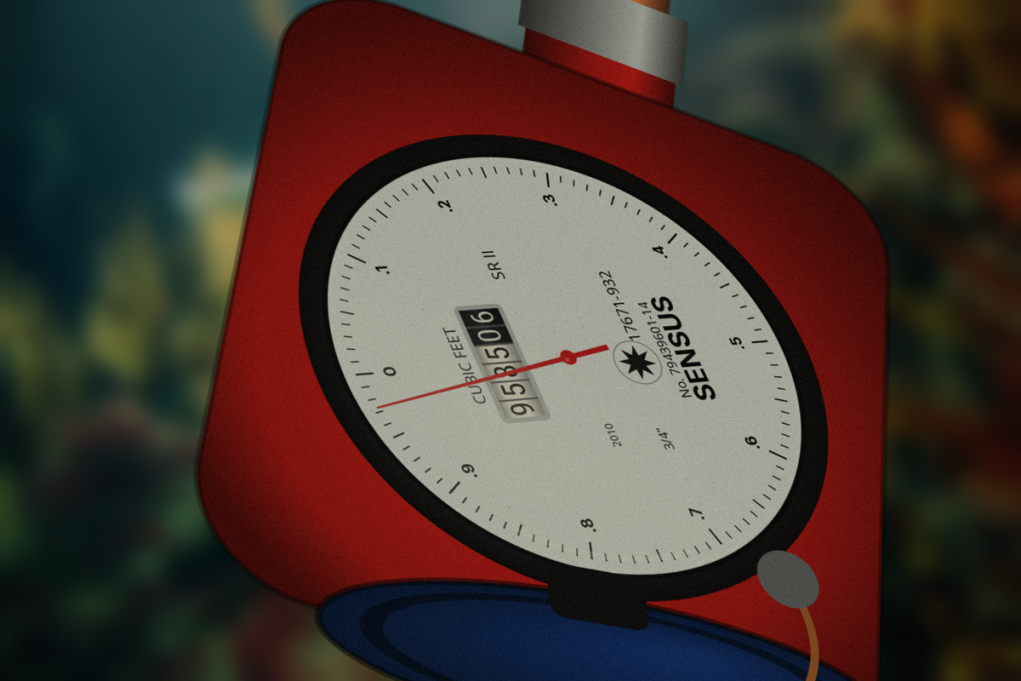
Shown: 958505.97 ft³
